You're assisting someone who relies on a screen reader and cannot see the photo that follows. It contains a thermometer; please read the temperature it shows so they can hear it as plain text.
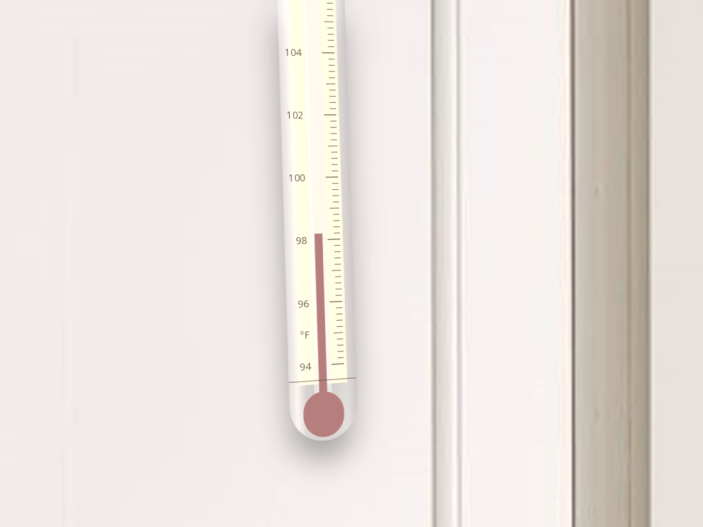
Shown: 98.2 °F
